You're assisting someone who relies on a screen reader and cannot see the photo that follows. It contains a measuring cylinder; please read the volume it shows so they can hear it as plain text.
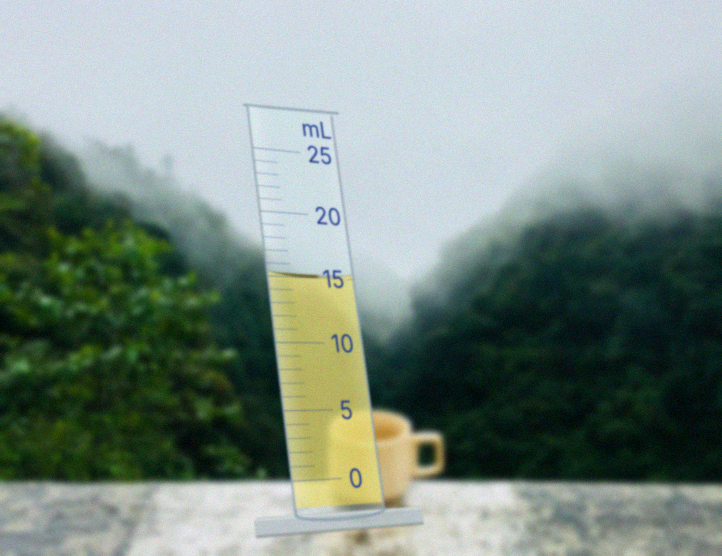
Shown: 15 mL
